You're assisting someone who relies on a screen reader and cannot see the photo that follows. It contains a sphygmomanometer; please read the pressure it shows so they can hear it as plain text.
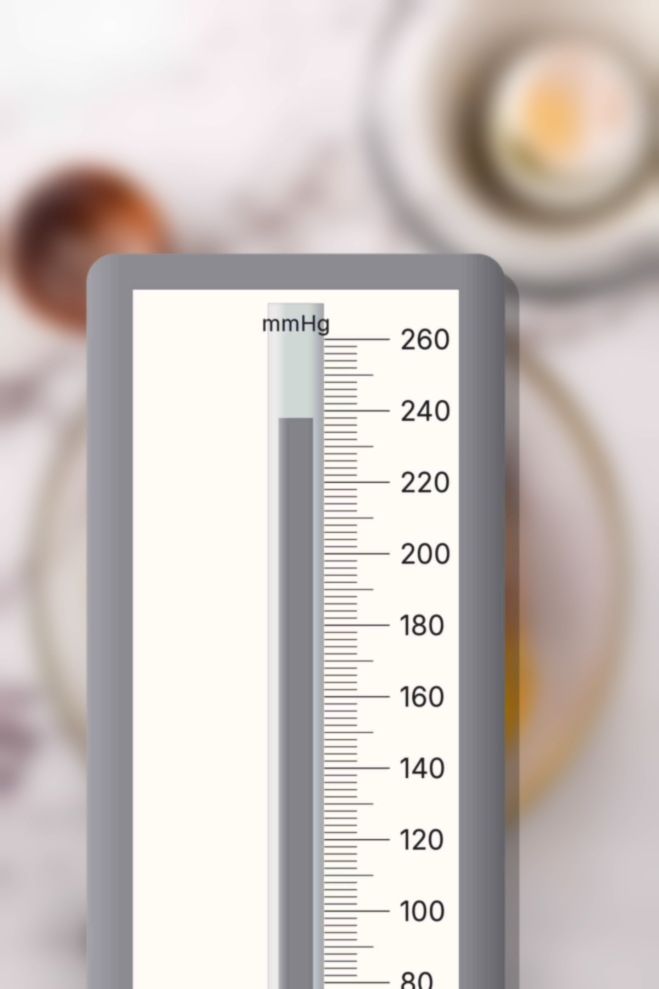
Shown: 238 mmHg
